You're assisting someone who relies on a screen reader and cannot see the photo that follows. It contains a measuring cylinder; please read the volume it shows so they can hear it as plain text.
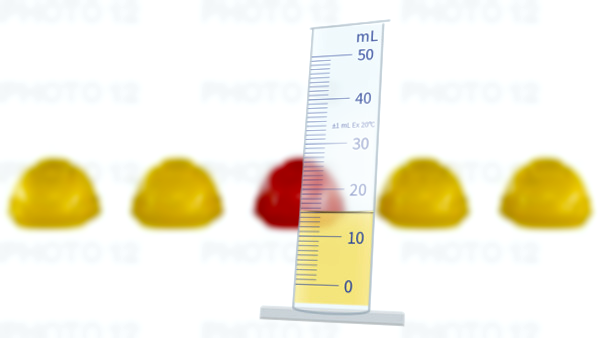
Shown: 15 mL
